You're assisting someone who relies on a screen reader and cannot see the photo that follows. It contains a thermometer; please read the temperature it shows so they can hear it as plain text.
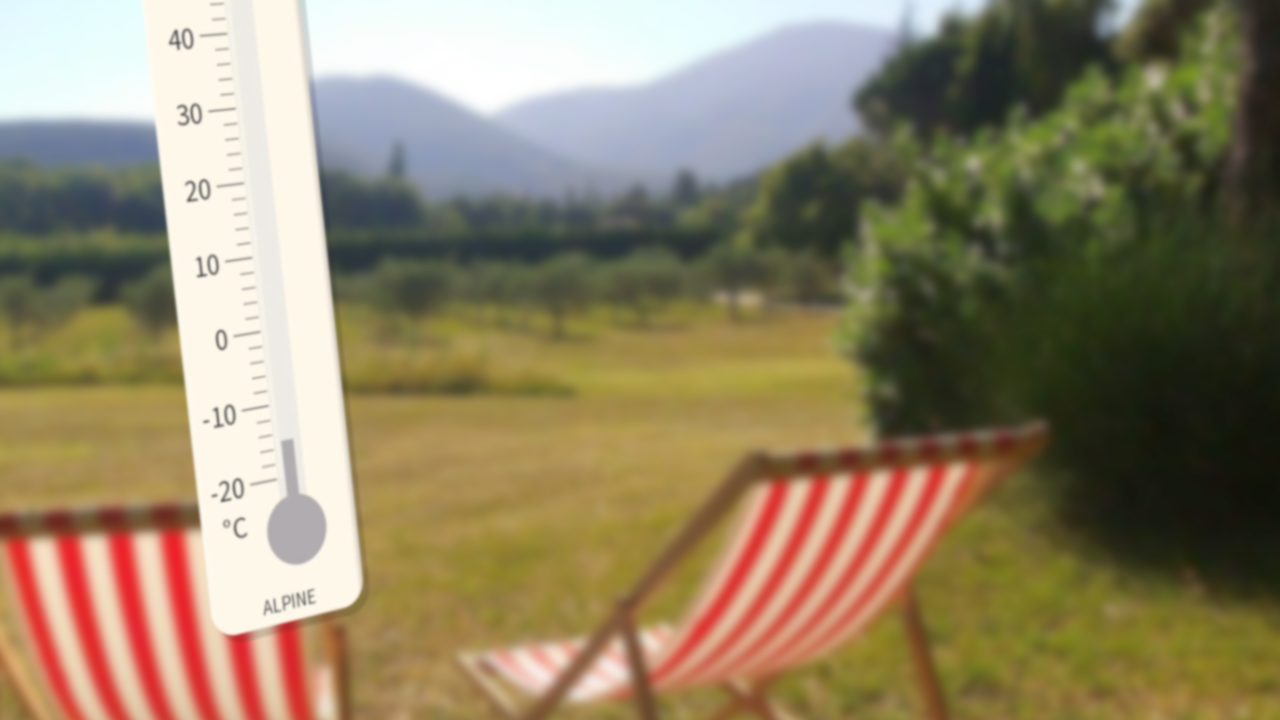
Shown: -15 °C
